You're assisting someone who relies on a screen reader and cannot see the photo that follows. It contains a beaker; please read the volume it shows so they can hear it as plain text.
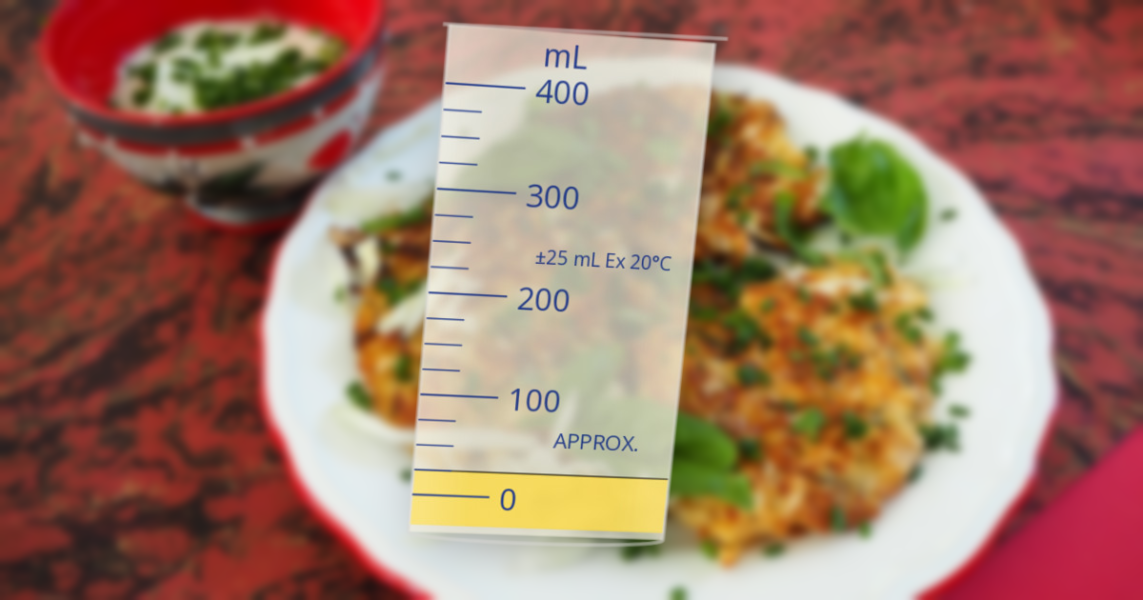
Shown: 25 mL
